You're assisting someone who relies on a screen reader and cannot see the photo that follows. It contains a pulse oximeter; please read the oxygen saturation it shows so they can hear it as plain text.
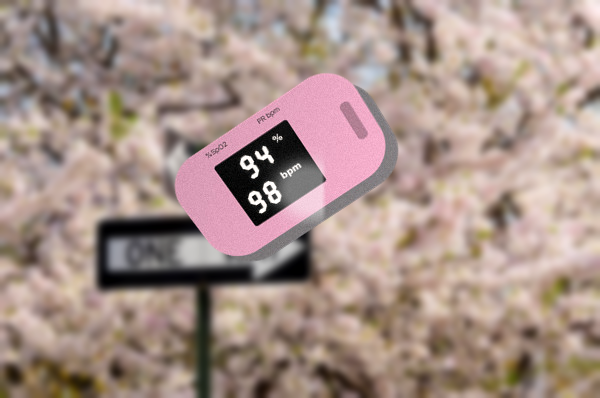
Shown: 94 %
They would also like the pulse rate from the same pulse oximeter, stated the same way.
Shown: 98 bpm
